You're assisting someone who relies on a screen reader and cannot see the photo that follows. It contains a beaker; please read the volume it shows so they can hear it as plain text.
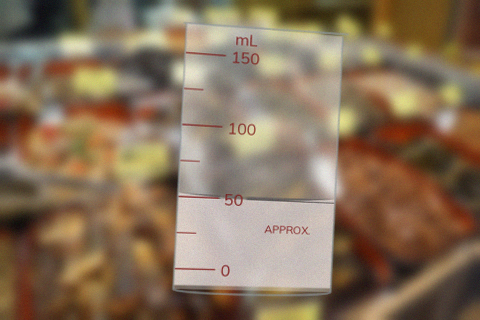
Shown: 50 mL
